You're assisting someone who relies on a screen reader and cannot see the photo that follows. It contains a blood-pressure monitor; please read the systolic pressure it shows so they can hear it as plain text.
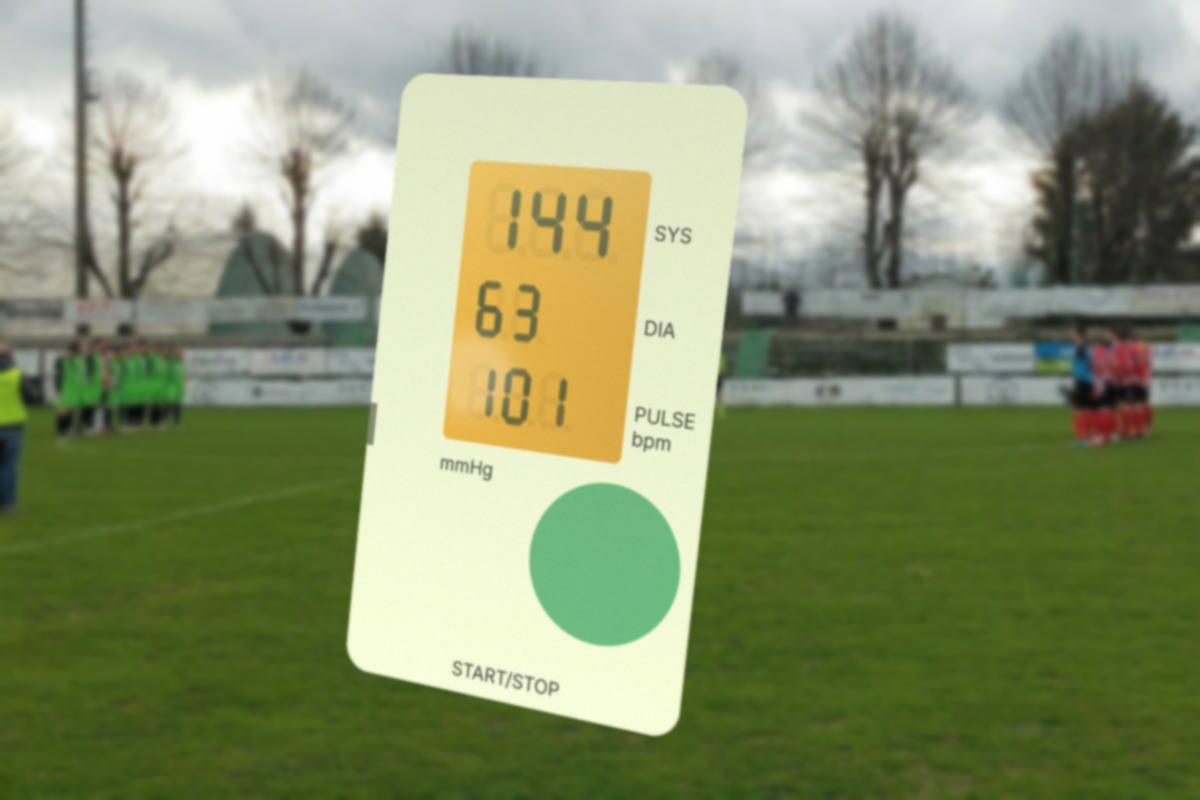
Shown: 144 mmHg
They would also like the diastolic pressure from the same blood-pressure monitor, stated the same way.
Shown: 63 mmHg
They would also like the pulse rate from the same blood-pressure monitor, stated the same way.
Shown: 101 bpm
